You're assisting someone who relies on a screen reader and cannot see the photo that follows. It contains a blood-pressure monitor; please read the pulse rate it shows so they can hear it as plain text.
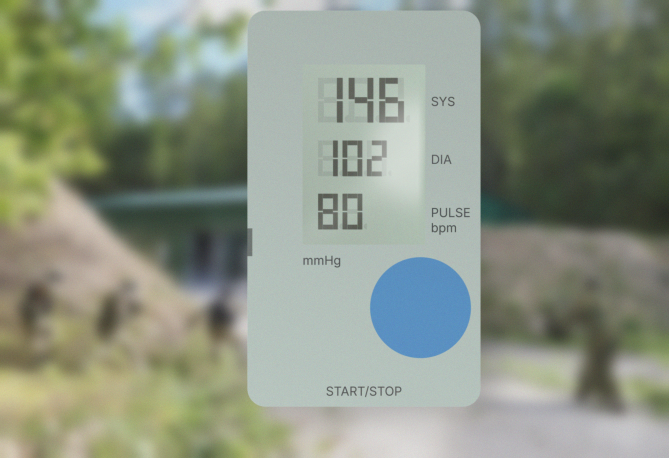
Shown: 80 bpm
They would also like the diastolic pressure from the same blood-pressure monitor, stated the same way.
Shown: 102 mmHg
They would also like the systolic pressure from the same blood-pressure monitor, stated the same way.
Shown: 146 mmHg
